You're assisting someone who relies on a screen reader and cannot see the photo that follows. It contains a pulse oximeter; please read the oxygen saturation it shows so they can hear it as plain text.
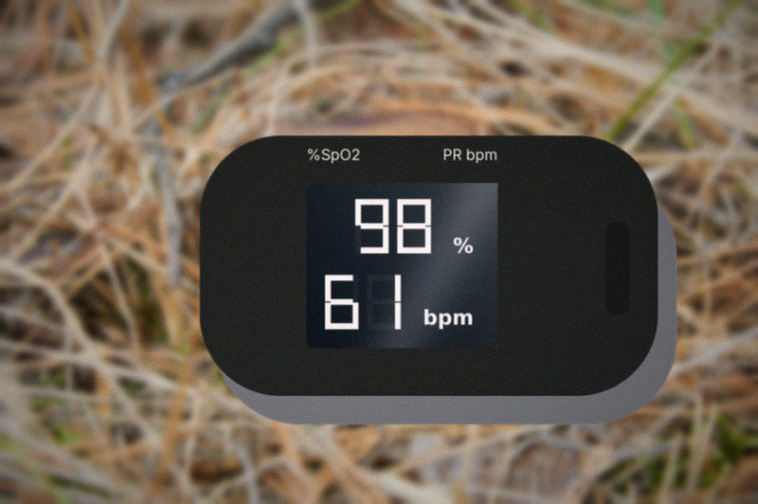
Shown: 98 %
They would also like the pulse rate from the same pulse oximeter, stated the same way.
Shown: 61 bpm
